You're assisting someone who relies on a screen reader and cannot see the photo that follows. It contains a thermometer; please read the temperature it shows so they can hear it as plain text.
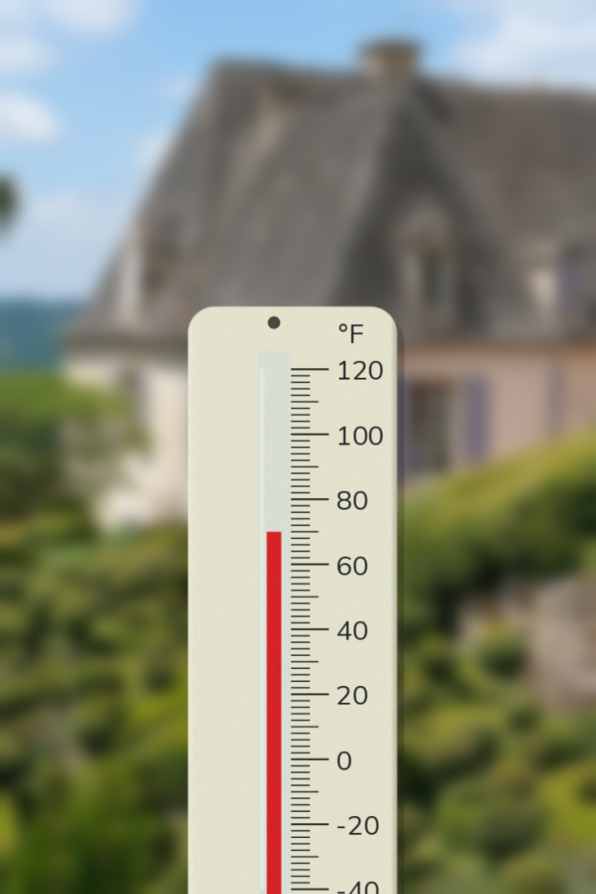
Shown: 70 °F
